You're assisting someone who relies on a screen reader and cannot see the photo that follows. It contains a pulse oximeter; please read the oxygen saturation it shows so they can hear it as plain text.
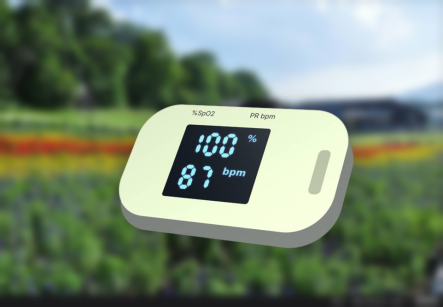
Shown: 100 %
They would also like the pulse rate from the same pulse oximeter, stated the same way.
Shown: 87 bpm
